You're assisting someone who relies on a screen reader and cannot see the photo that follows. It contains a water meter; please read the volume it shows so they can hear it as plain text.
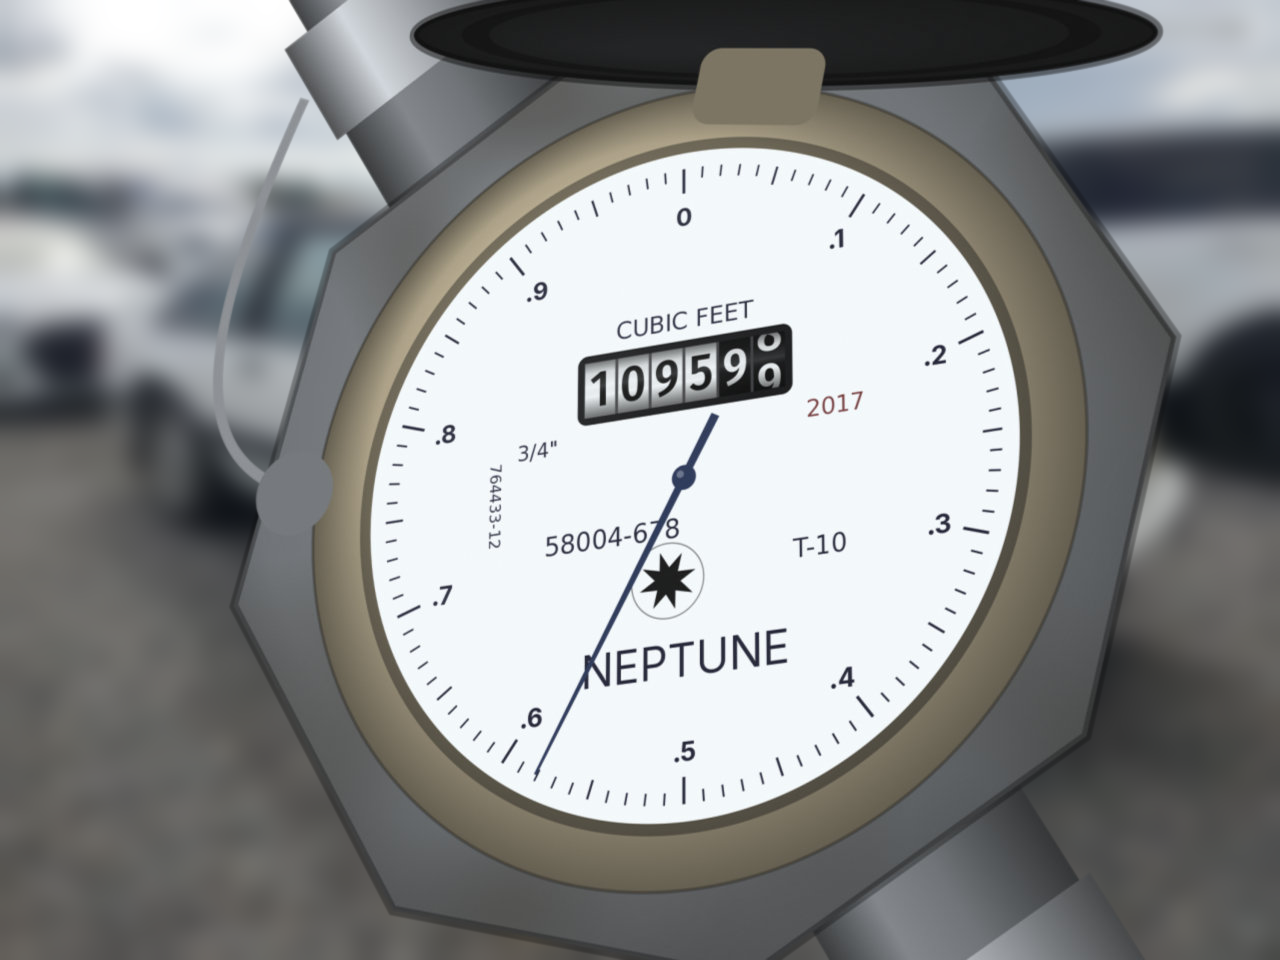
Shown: 109598.58 ft³
